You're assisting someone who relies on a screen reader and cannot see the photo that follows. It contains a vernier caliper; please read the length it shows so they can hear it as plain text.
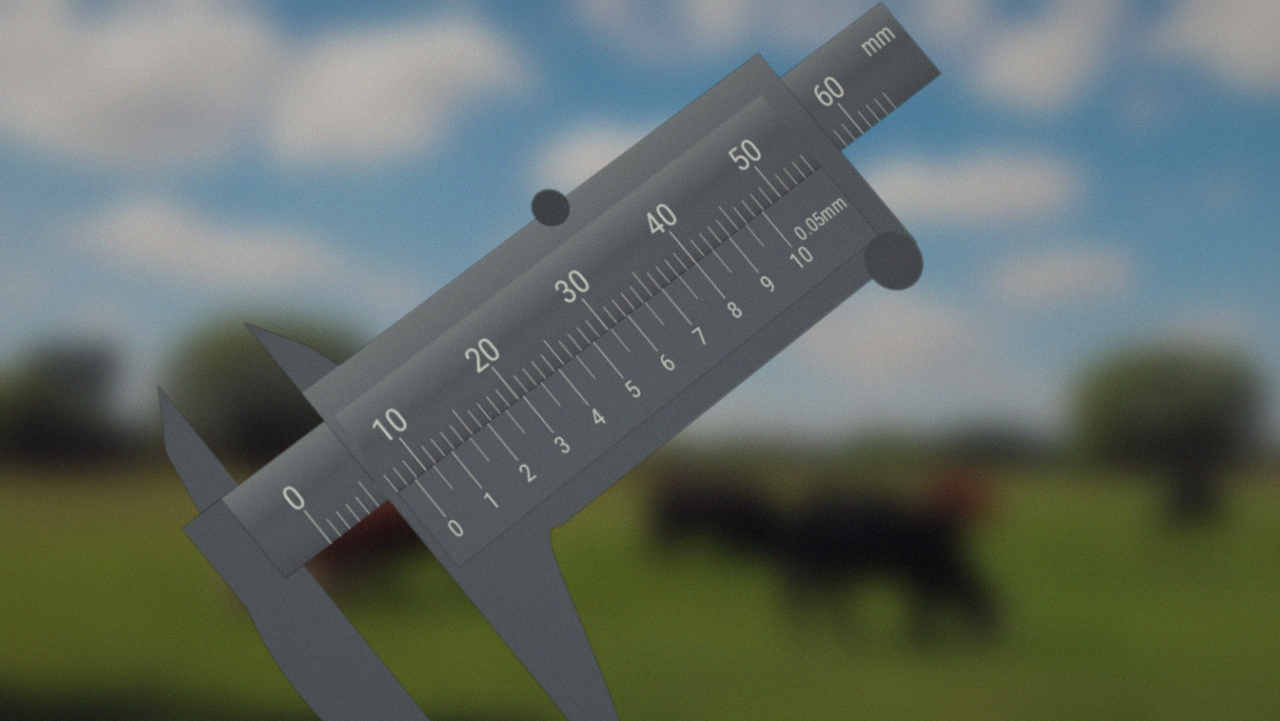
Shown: 8.8 mm
